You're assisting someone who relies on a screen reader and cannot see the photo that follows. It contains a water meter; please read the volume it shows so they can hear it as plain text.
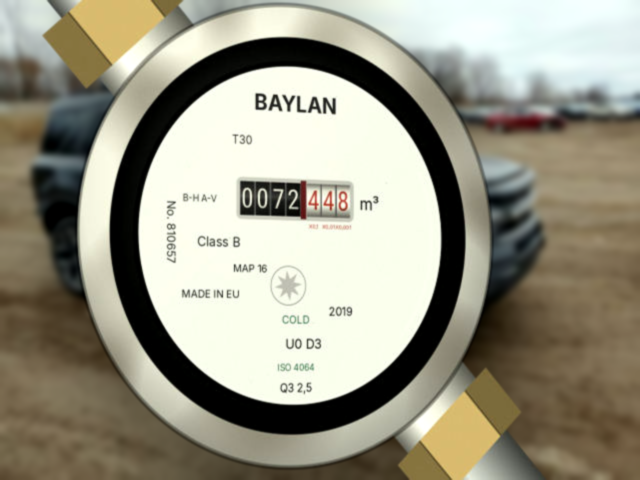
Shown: 72.448 m³
